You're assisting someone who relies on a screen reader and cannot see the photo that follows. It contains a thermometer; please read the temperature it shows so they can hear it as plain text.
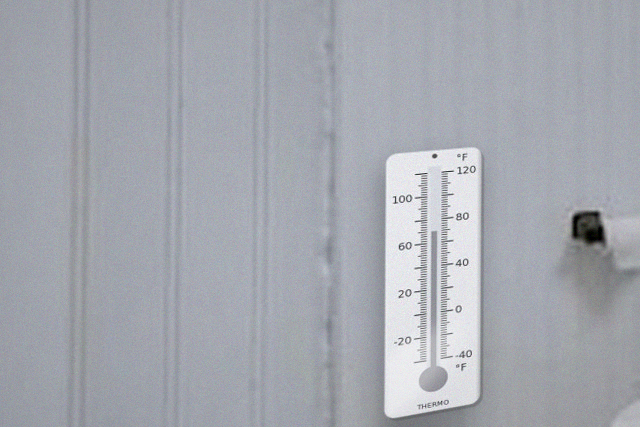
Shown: 70 °F
